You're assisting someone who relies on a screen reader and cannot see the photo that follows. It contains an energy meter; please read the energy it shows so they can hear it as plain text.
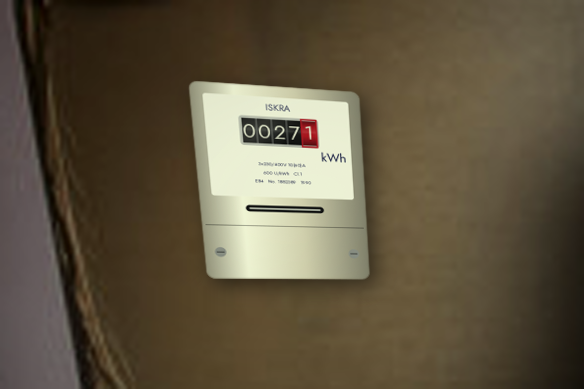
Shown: 27.1 kWh
